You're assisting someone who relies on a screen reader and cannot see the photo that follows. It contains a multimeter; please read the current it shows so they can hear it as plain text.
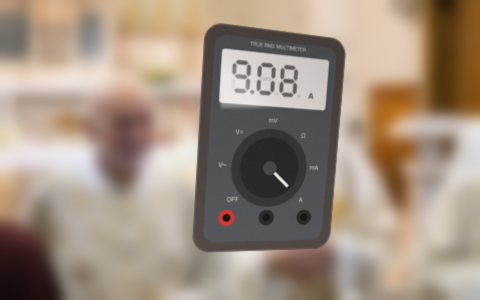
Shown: 9.08 A
